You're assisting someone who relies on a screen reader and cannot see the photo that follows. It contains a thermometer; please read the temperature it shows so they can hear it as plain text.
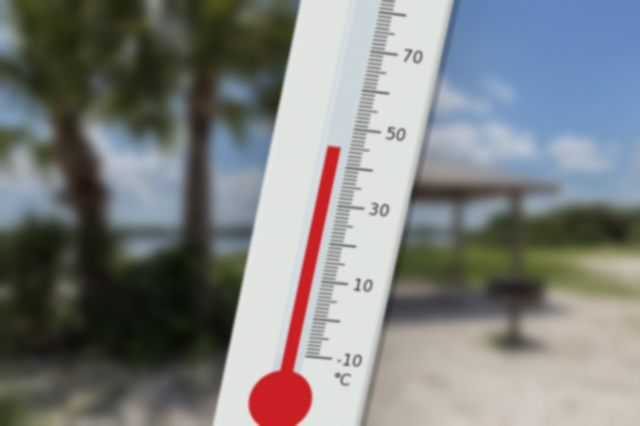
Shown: 45 °C
